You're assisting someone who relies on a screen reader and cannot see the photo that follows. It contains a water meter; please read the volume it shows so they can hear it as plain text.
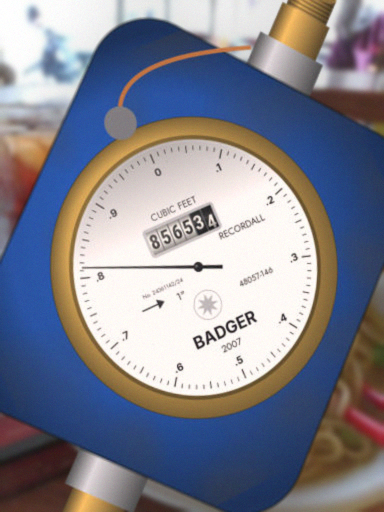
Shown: 856533.81 ft³
